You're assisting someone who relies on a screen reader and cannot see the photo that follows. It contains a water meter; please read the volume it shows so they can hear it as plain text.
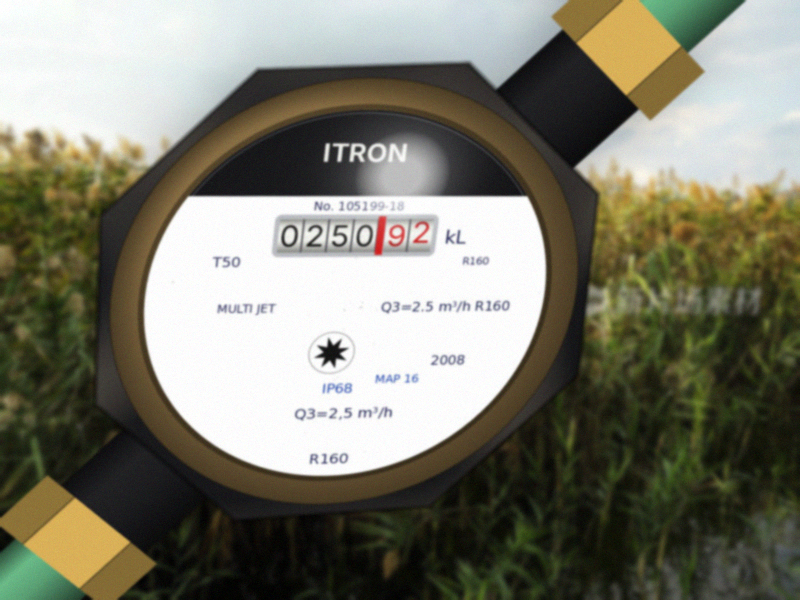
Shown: 250.92 kL
